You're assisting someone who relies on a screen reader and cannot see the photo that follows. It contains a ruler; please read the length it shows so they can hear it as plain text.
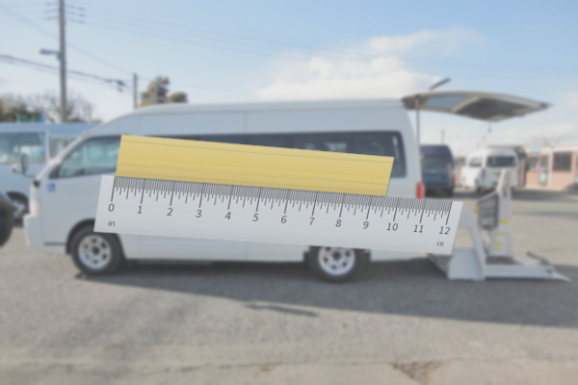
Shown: 9.5 in
